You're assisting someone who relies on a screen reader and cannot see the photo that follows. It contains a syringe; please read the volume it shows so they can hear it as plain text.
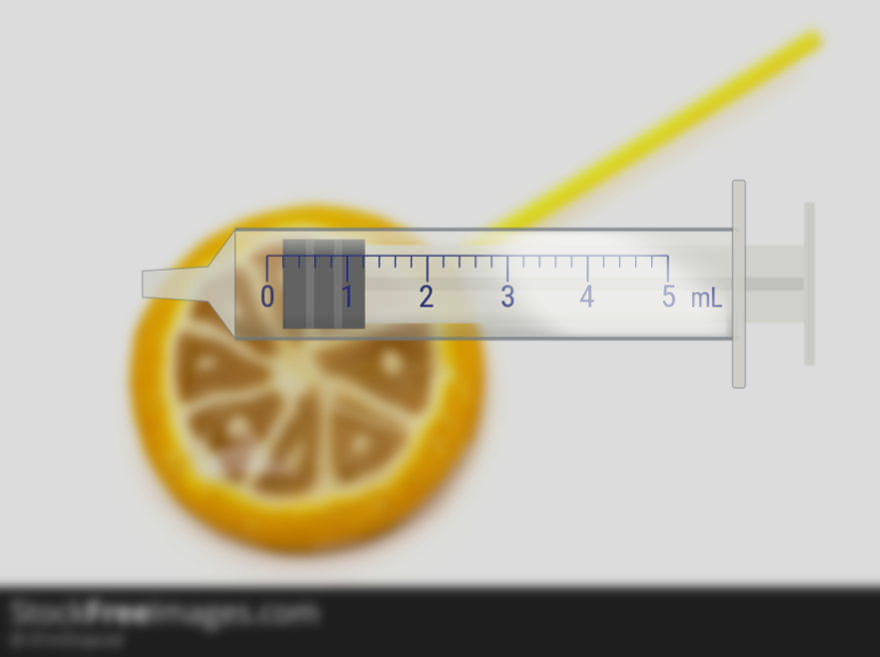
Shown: 0.2 mL
